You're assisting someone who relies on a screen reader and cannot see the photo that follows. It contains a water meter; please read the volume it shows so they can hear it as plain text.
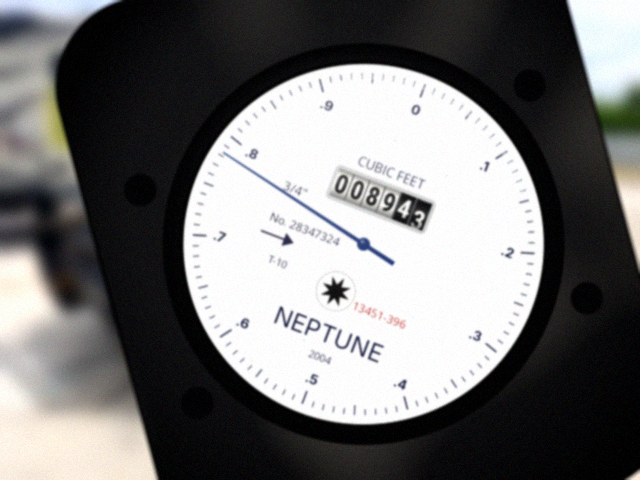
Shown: 8942.78 ft³
